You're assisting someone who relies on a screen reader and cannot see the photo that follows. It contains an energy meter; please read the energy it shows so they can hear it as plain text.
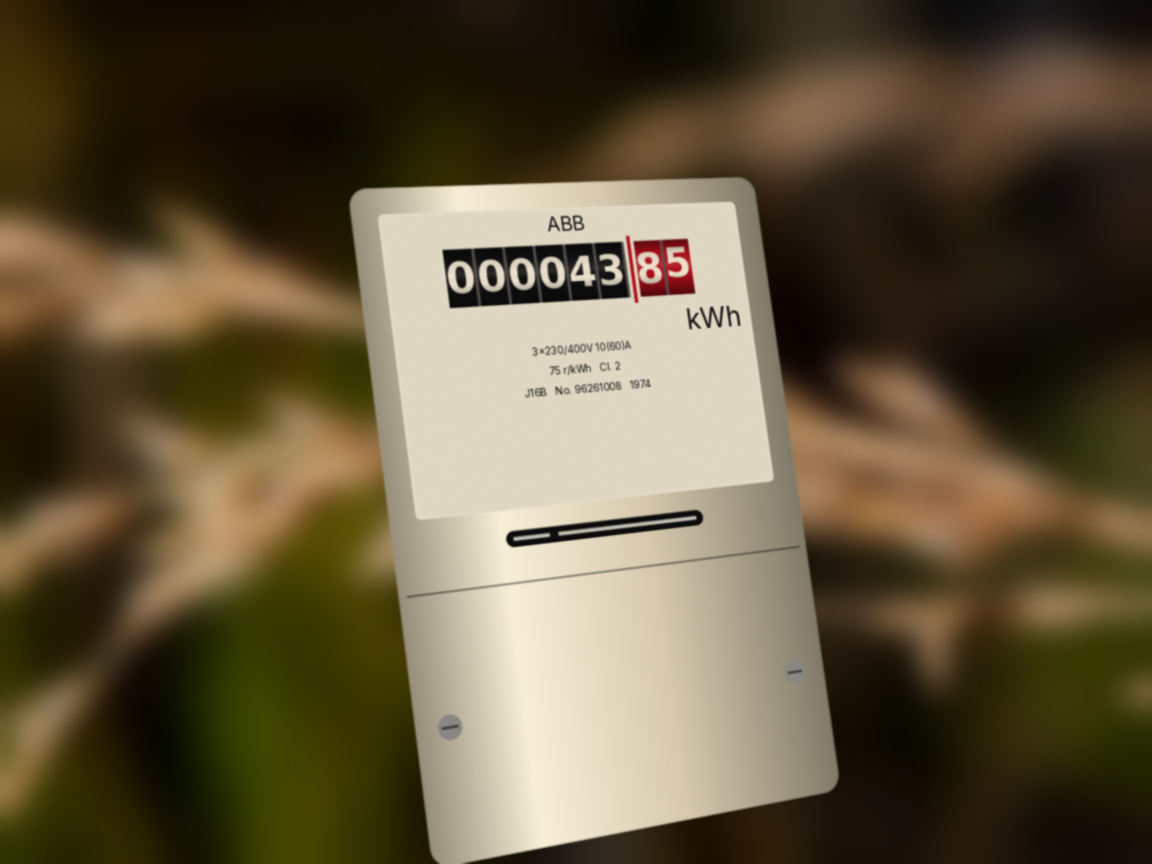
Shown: 43.85 kWh
